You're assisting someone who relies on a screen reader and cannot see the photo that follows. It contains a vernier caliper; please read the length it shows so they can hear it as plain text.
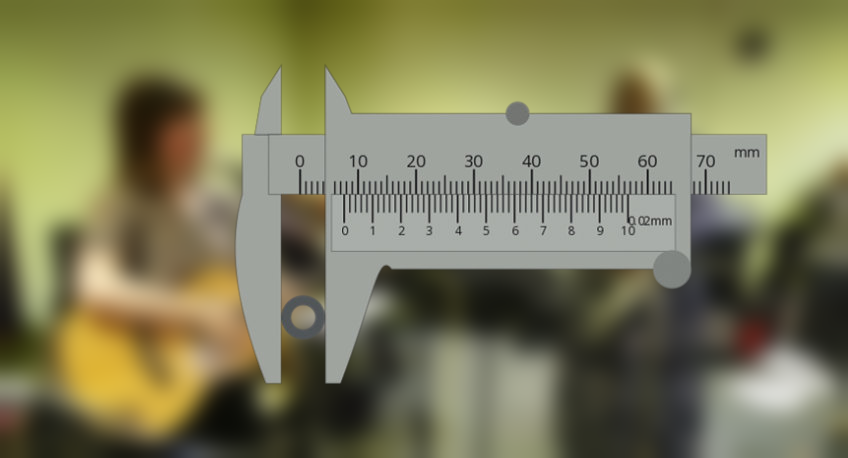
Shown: 7.6 mm
